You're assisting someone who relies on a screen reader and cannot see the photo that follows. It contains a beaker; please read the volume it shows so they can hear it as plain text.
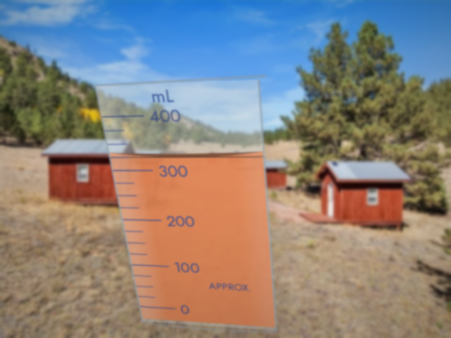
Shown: 325 mL
